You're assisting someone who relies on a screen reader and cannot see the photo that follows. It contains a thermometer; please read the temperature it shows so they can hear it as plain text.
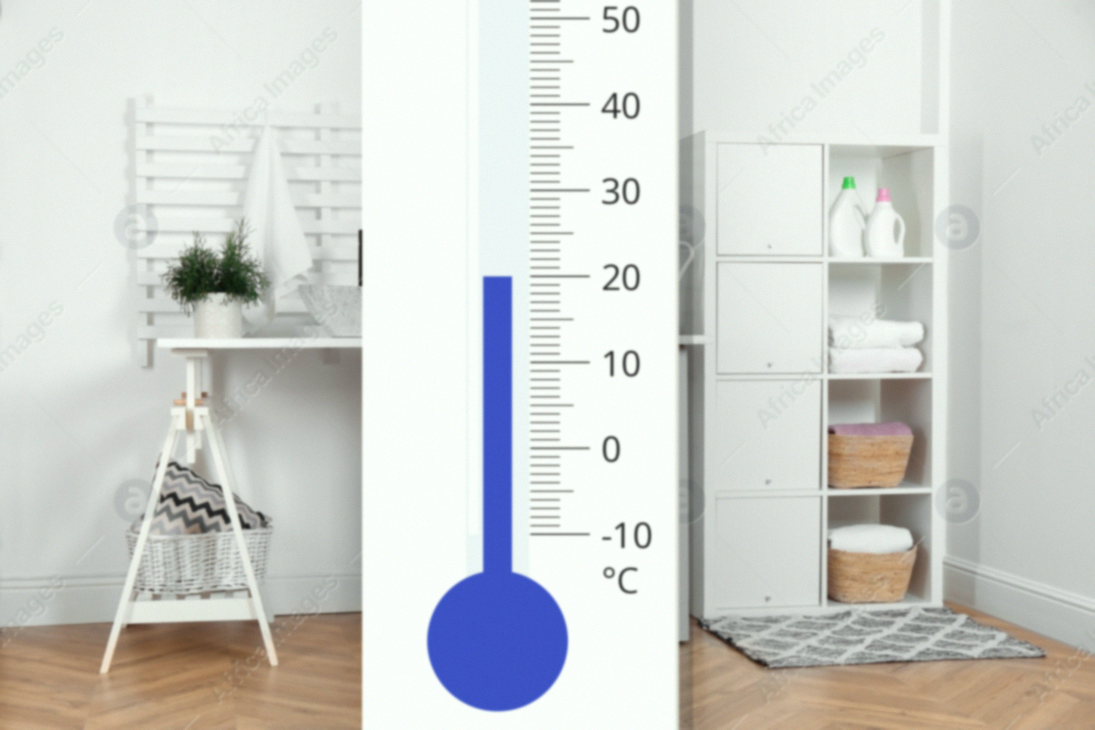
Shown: 20 °C
